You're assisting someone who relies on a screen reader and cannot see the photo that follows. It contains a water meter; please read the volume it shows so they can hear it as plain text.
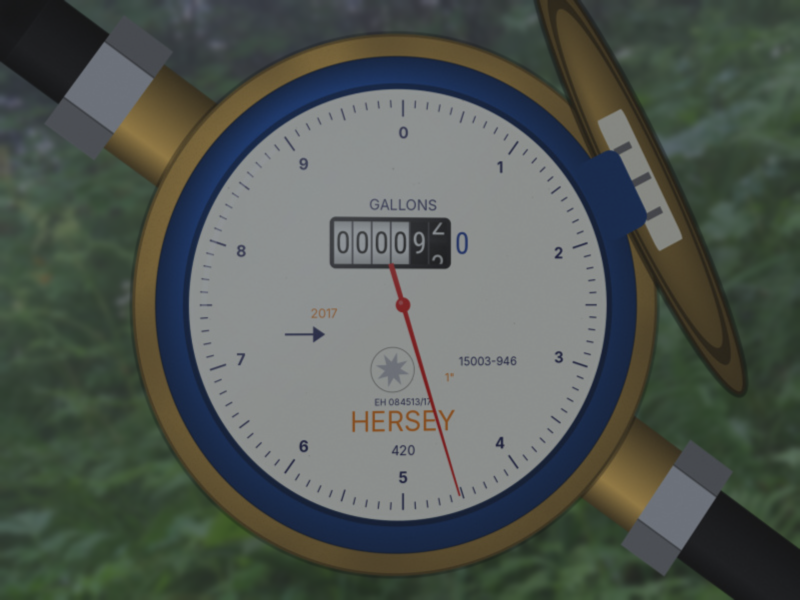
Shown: 924.5 gal
